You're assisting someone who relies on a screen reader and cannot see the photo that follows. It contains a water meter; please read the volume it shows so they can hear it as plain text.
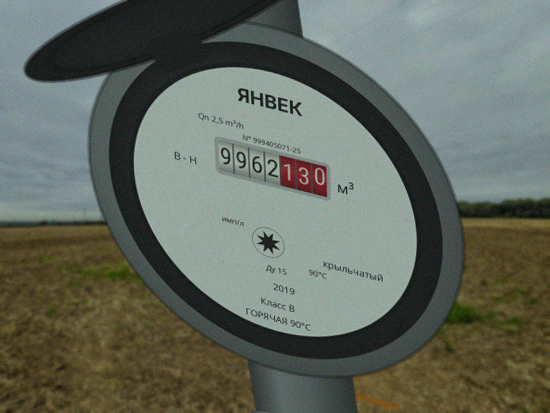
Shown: 9962.130 m³
